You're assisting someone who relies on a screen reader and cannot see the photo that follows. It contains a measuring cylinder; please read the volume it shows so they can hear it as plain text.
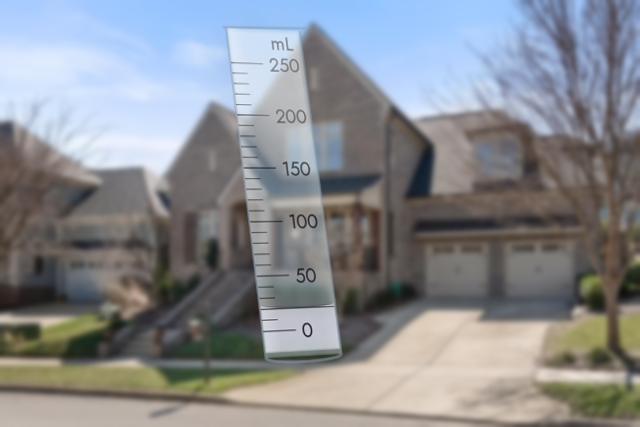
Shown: 20 mL
